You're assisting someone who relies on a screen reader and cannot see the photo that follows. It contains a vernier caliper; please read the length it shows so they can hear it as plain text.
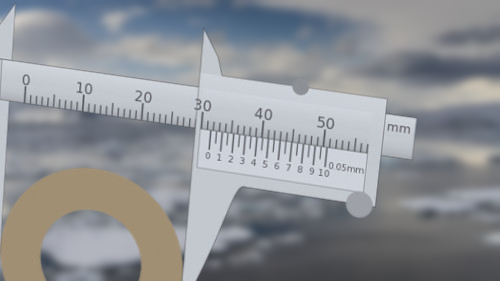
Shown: 31.6 mm
